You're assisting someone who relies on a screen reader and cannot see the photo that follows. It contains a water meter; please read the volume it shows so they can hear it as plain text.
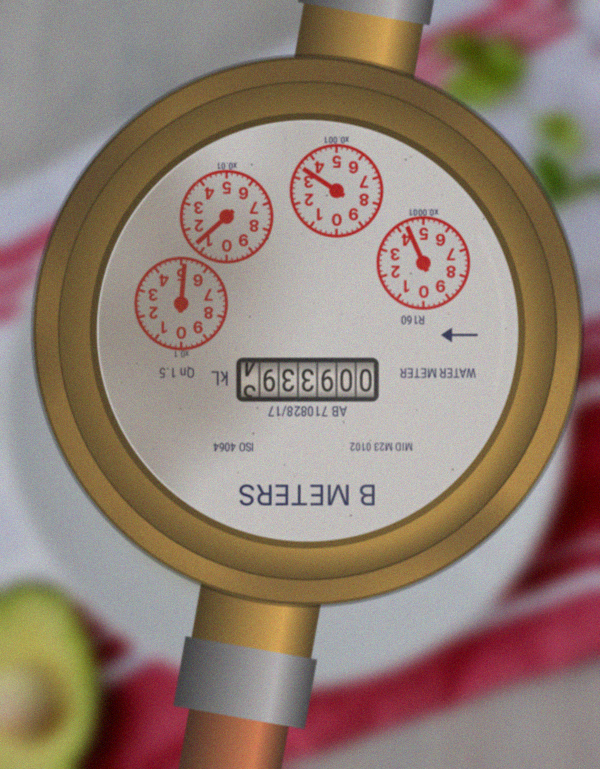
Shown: 93393.5134 kL
